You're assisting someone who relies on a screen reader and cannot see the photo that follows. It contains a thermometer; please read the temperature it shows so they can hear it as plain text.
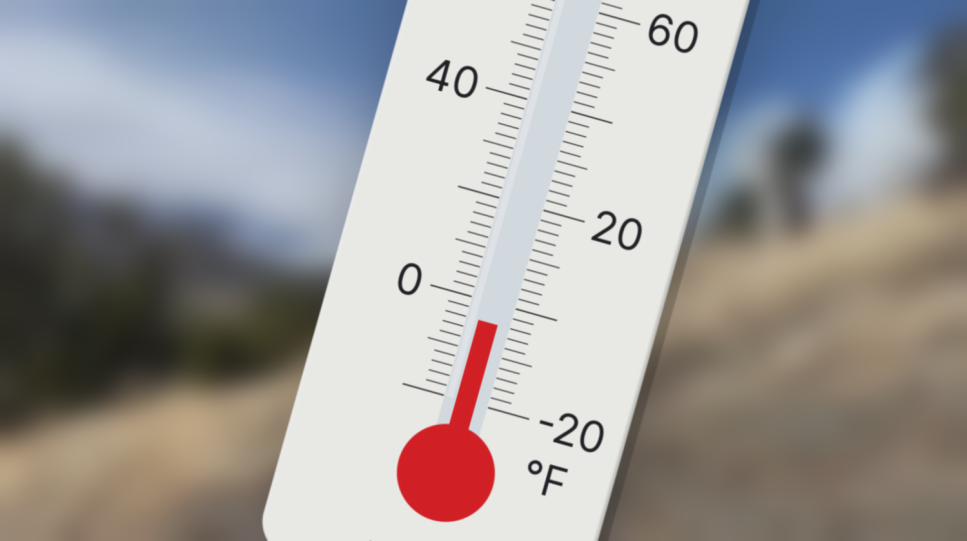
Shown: -4 °F
